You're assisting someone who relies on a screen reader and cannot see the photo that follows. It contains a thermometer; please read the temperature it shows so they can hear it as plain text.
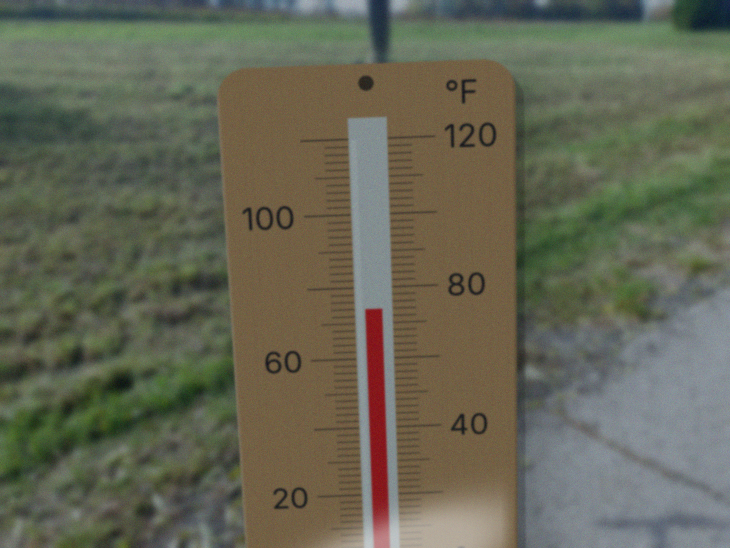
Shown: 74 °F
